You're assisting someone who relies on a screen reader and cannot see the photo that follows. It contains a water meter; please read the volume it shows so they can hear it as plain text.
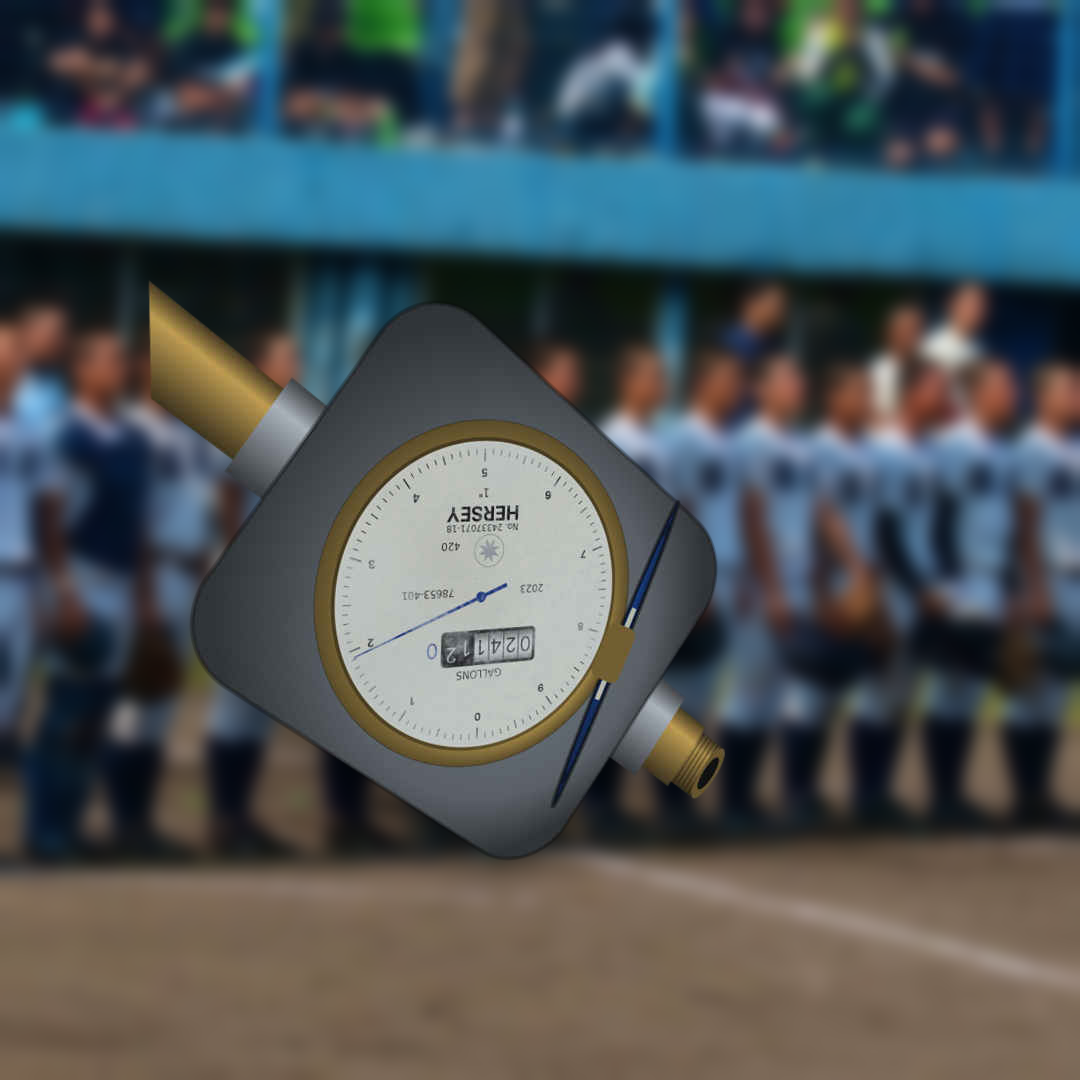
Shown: 241121.9 gal
